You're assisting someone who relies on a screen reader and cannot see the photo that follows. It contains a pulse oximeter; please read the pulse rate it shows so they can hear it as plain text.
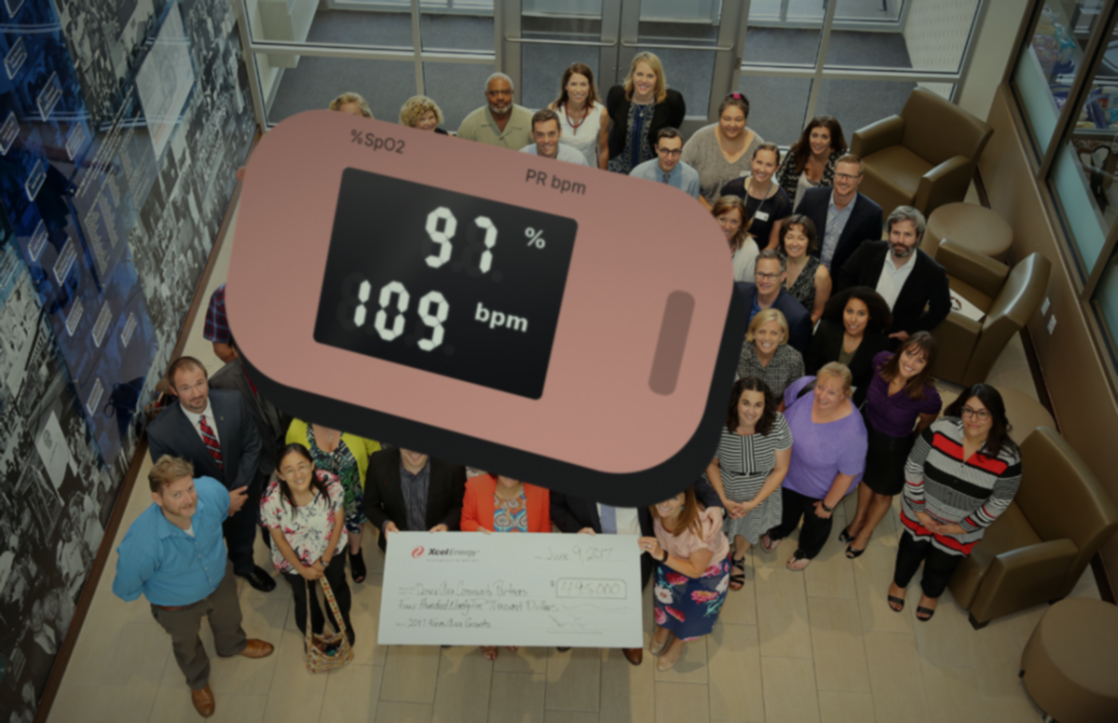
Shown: 109 bpm
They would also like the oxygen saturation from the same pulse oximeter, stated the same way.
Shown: 97 %
